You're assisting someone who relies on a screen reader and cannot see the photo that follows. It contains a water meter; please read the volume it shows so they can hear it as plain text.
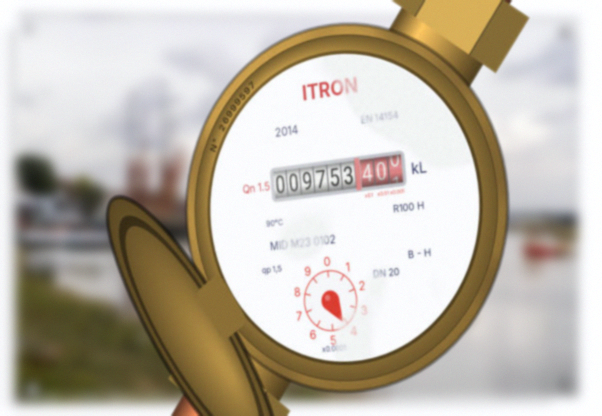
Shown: 9753.4004 kL
